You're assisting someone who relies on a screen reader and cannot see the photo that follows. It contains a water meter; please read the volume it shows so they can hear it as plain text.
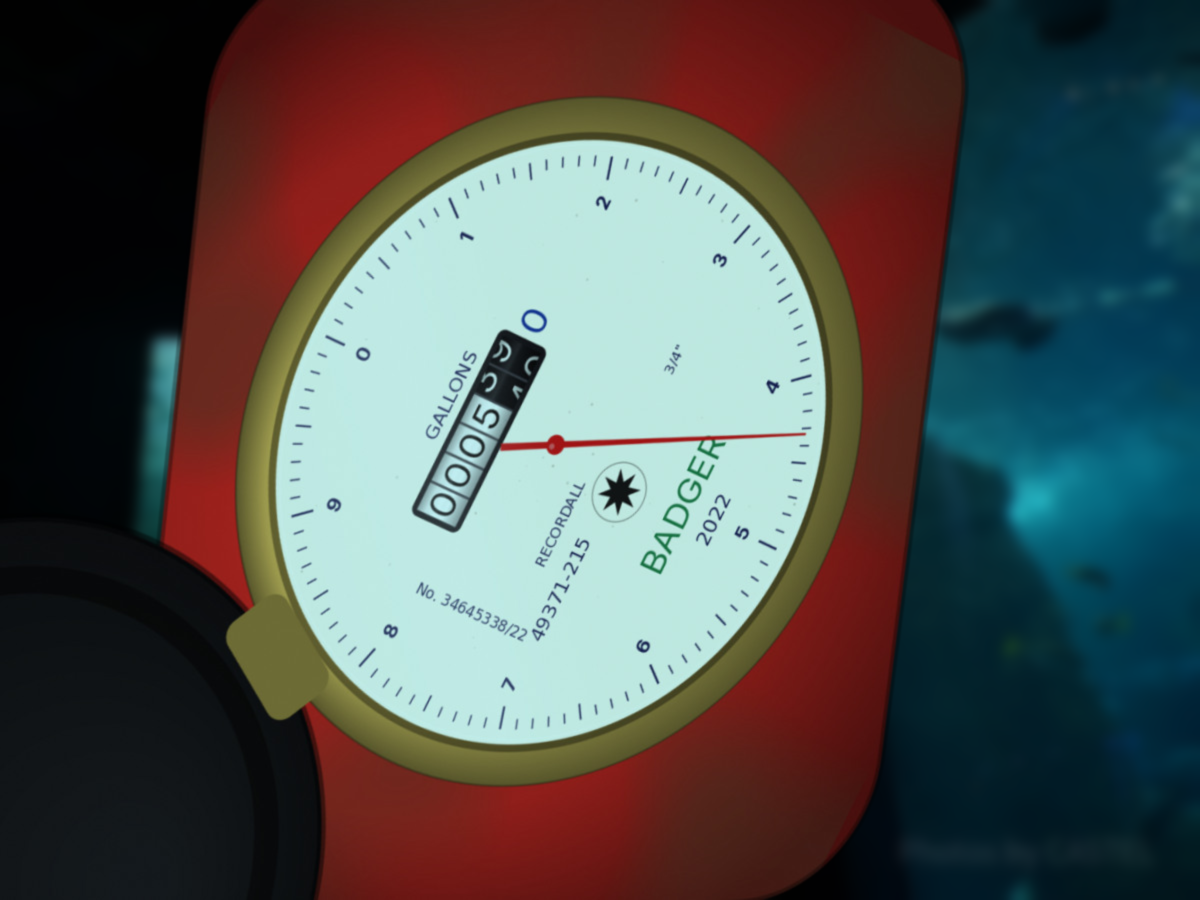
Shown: 5394.3 gal
